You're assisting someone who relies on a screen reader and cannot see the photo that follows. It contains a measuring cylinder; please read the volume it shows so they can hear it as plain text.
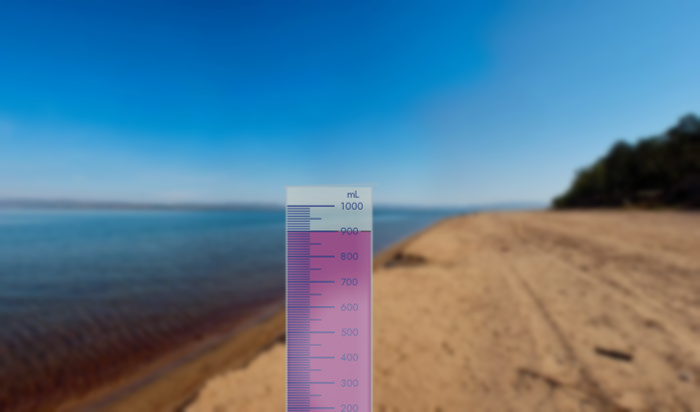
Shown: 900 mL
